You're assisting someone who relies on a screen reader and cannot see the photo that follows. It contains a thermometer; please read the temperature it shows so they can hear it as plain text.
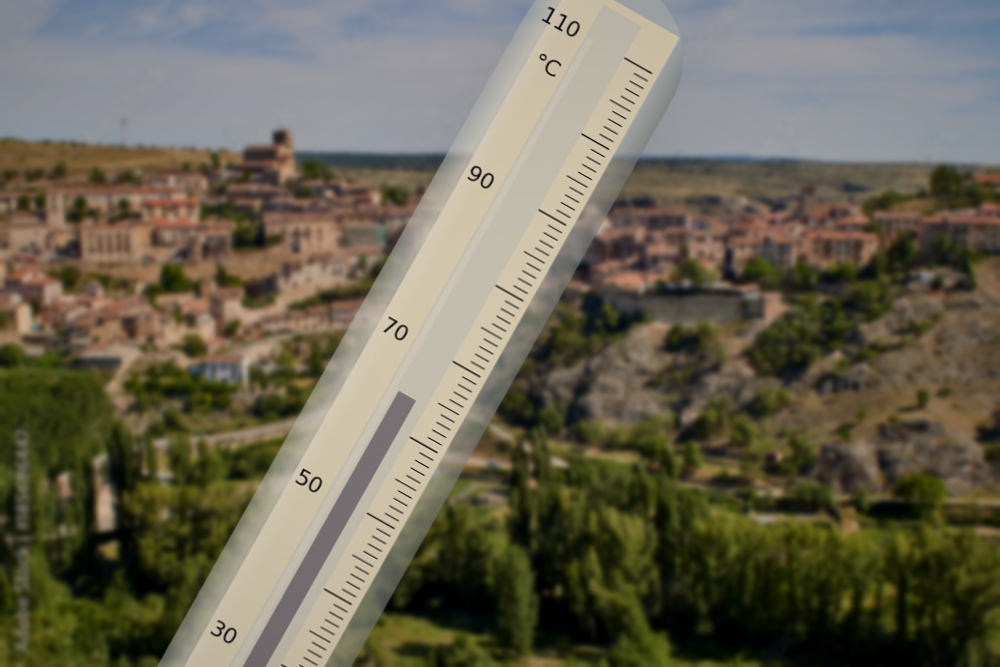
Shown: 64 °C
